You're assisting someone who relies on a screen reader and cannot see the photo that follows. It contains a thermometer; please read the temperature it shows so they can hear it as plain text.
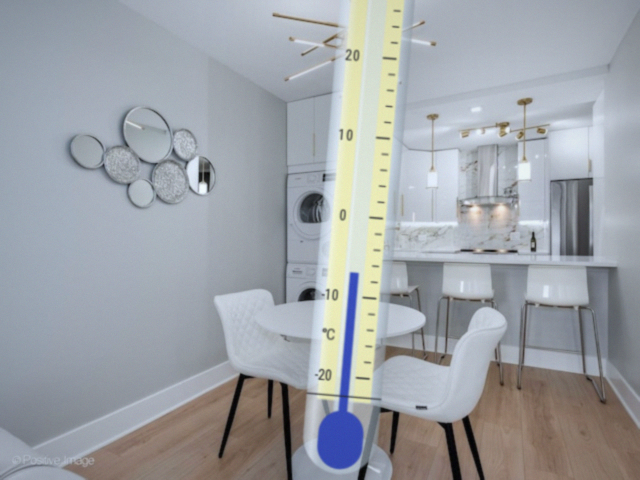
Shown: -7 °C
